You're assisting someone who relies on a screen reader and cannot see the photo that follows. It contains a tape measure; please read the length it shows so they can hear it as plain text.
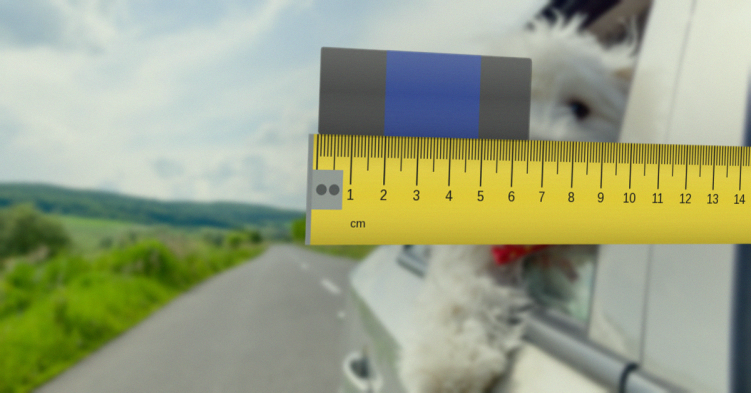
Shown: 6.5 cm
